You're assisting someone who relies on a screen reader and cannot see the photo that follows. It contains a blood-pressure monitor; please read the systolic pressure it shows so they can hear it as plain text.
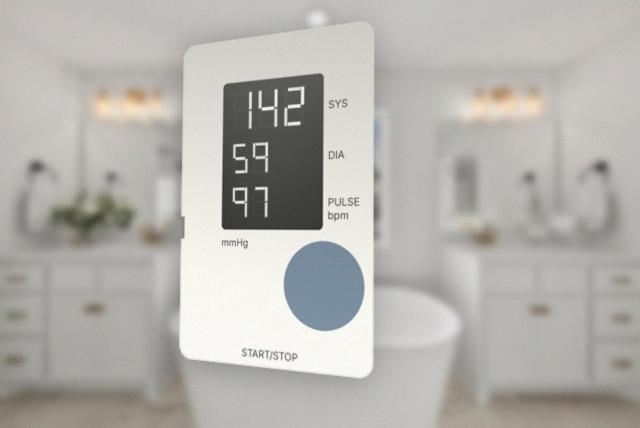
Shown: 142 mmHg
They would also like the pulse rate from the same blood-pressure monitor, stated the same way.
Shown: 97 bpm
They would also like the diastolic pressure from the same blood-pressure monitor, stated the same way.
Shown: 59 mmHg
